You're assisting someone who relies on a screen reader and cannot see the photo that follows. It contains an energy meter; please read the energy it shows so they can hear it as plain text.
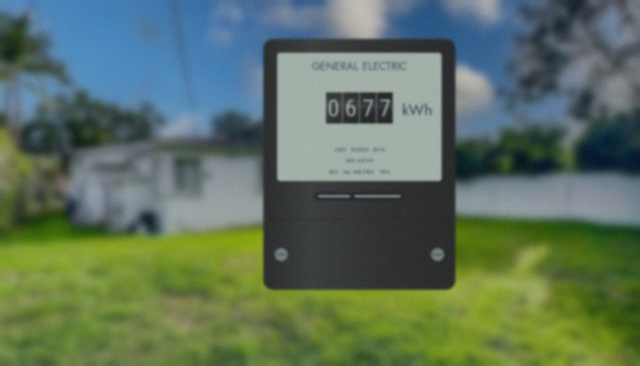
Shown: 677 kWh
